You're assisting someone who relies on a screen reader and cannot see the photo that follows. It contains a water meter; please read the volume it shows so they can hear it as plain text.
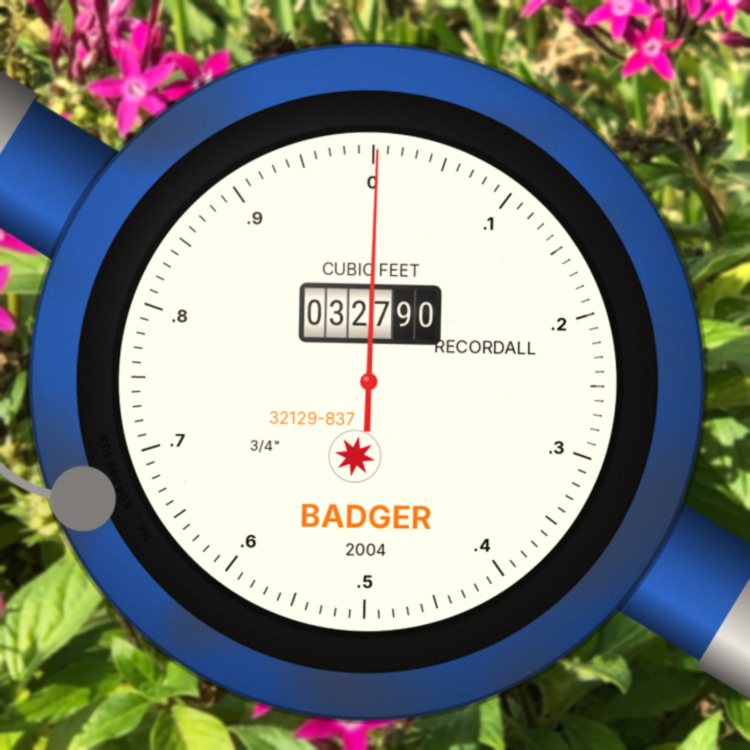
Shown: 32790.00 ft³
